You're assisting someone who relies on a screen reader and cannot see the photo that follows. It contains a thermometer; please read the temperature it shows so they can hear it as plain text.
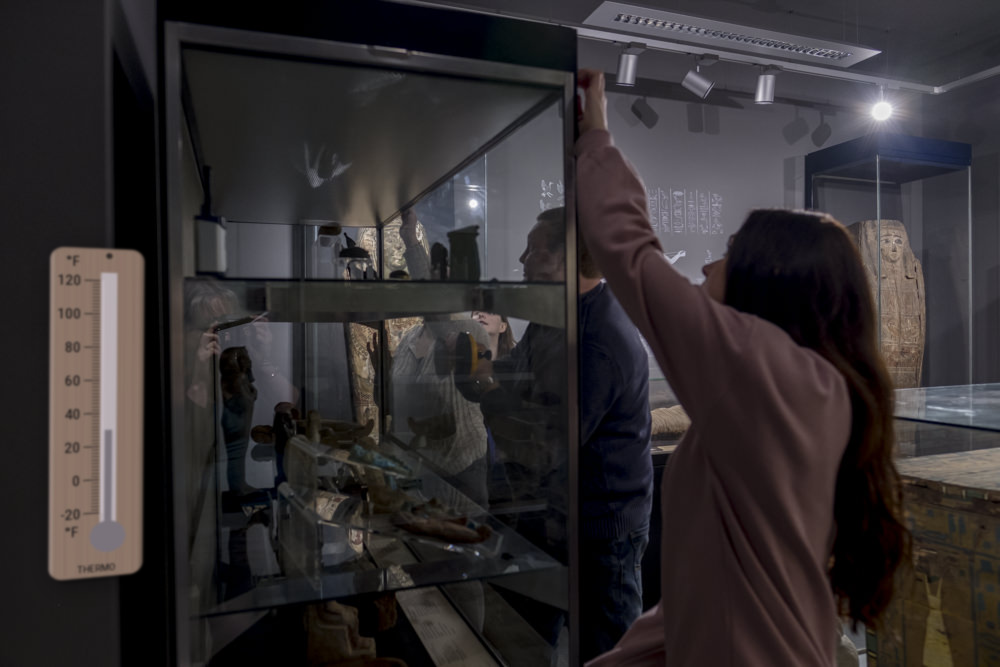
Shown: 30 °F
